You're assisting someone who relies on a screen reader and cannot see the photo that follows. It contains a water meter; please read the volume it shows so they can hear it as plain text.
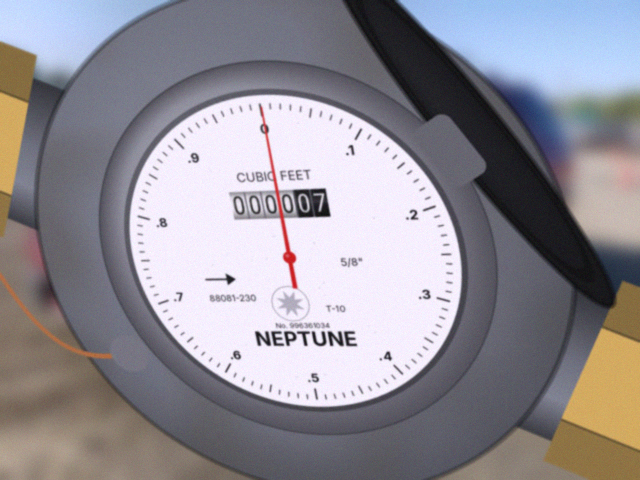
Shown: 7.00 ft³
